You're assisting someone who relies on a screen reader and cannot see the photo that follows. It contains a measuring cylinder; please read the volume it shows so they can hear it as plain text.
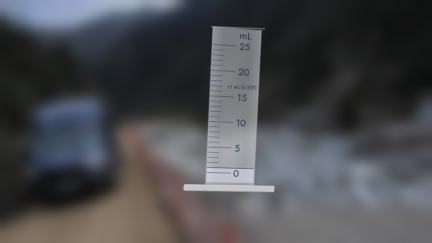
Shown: 1 mL
